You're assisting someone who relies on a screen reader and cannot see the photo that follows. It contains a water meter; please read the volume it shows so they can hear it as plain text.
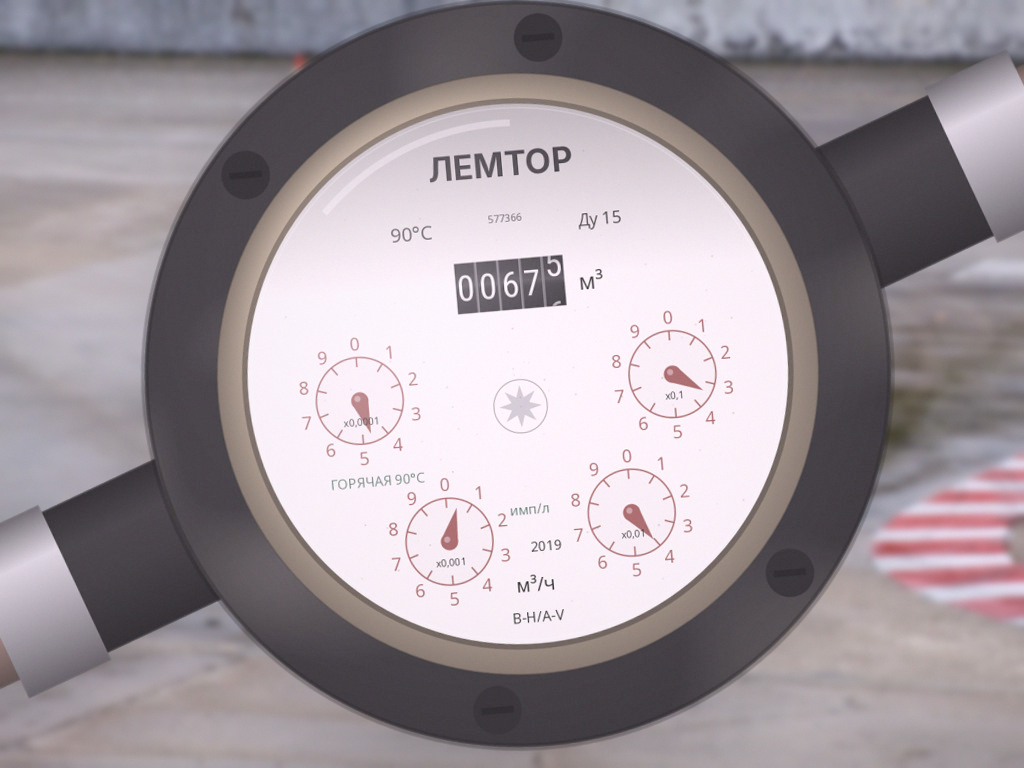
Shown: 675.3404 m³
